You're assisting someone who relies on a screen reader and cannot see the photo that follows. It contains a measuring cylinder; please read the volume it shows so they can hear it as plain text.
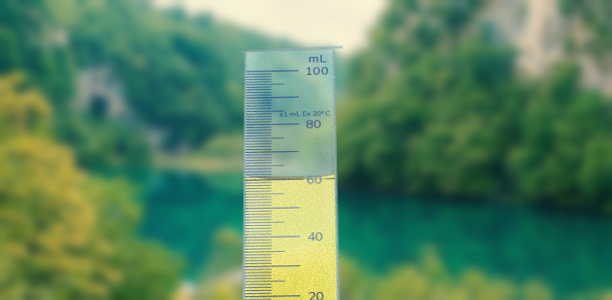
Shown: 60 mL
